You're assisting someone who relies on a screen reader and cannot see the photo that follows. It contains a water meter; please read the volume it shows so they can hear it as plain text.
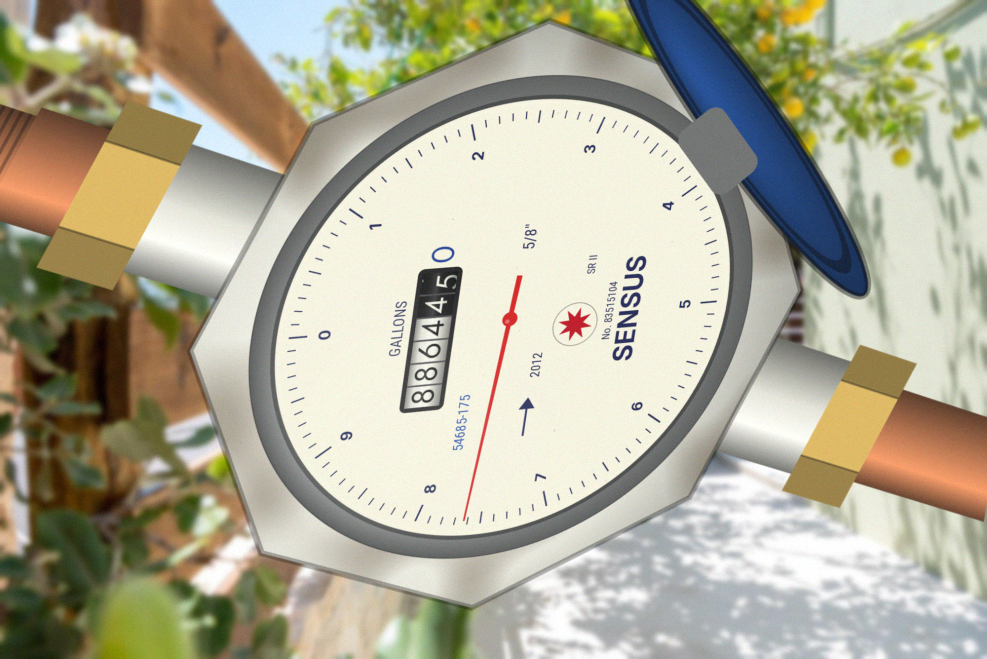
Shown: 8864447.6 gal
